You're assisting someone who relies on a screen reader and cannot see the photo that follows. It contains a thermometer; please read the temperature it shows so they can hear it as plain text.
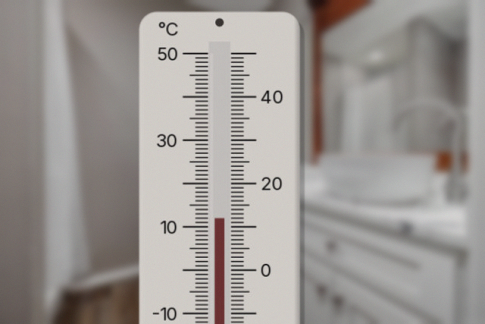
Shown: 12 °C
